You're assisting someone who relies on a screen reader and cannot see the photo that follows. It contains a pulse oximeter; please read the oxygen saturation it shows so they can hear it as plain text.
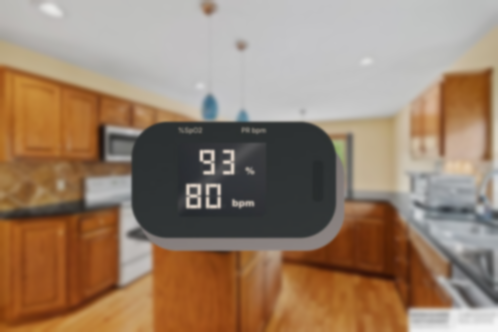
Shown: 93 %
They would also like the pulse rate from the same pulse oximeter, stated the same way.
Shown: 80 bpm
